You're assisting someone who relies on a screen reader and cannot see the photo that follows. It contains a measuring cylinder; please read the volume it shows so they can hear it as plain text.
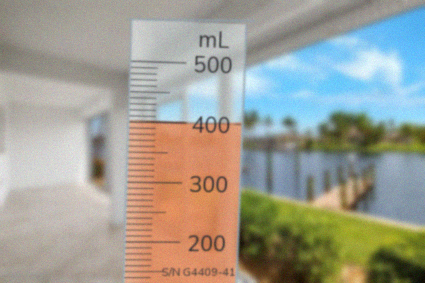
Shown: 400 mL
